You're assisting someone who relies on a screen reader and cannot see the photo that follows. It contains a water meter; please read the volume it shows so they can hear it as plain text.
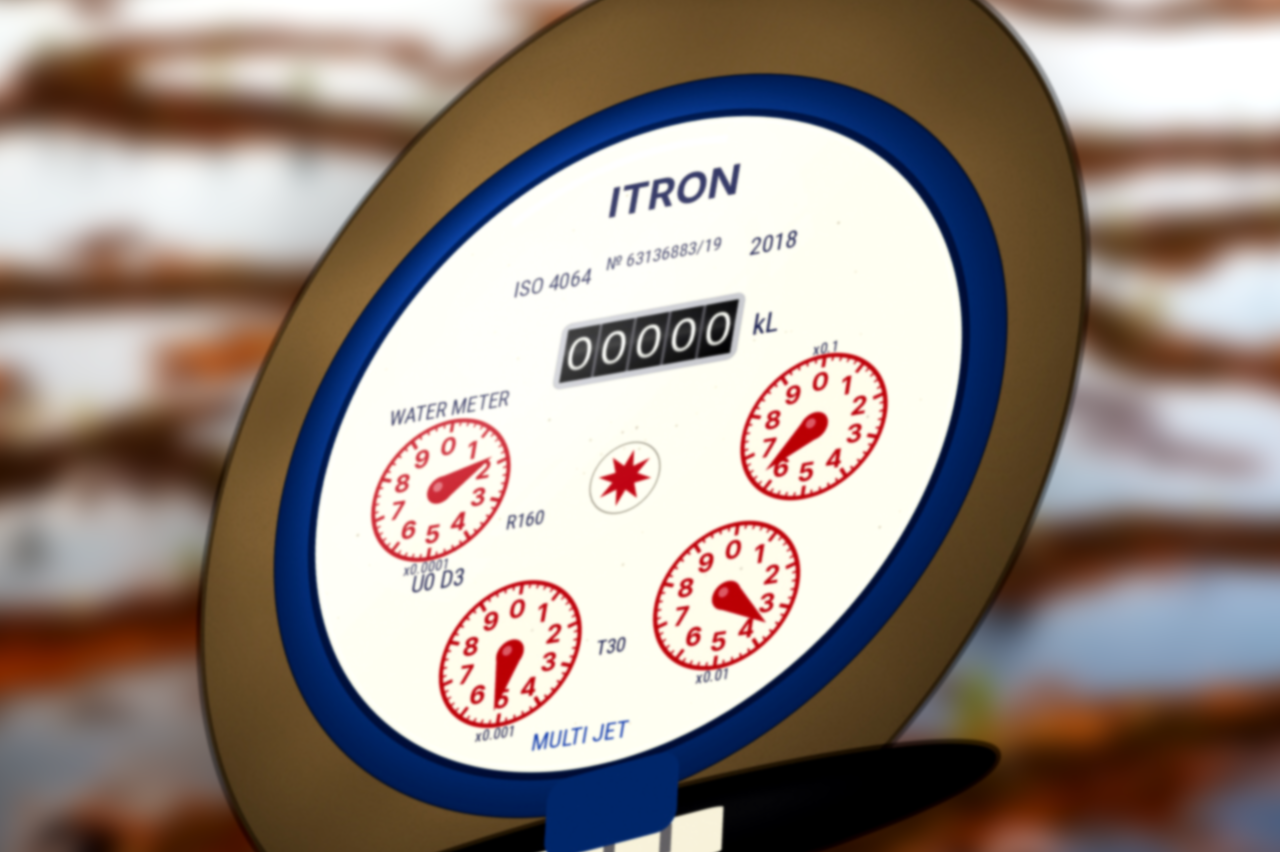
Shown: 0.6351 kL
